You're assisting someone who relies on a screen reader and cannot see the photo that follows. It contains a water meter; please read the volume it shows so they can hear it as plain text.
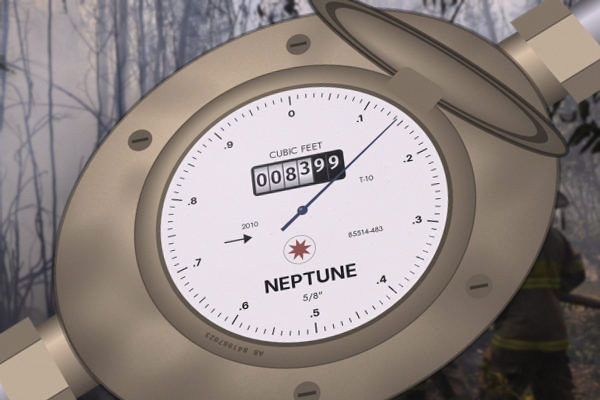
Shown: 8399.14 ft³
